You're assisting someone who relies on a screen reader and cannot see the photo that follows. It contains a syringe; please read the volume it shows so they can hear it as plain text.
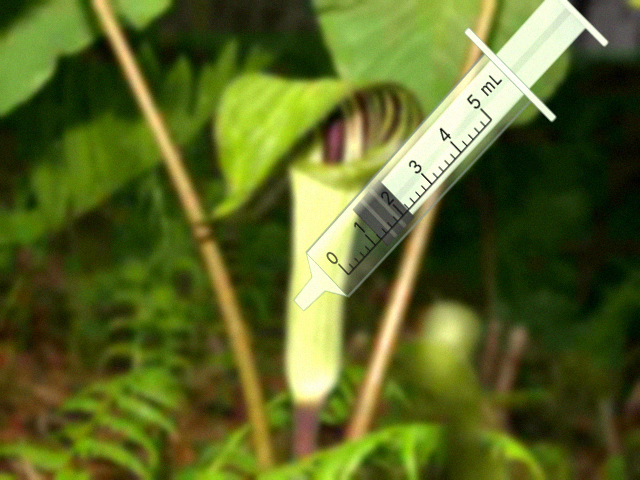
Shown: 1.2 mL
